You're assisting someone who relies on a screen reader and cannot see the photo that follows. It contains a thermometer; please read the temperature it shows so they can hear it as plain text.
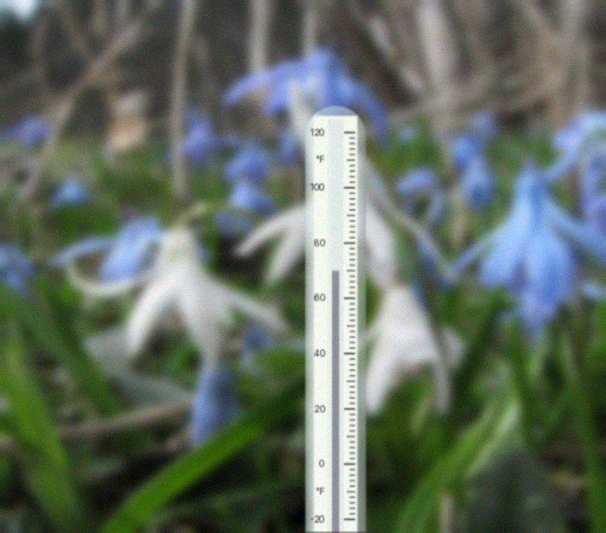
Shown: 70 °F
